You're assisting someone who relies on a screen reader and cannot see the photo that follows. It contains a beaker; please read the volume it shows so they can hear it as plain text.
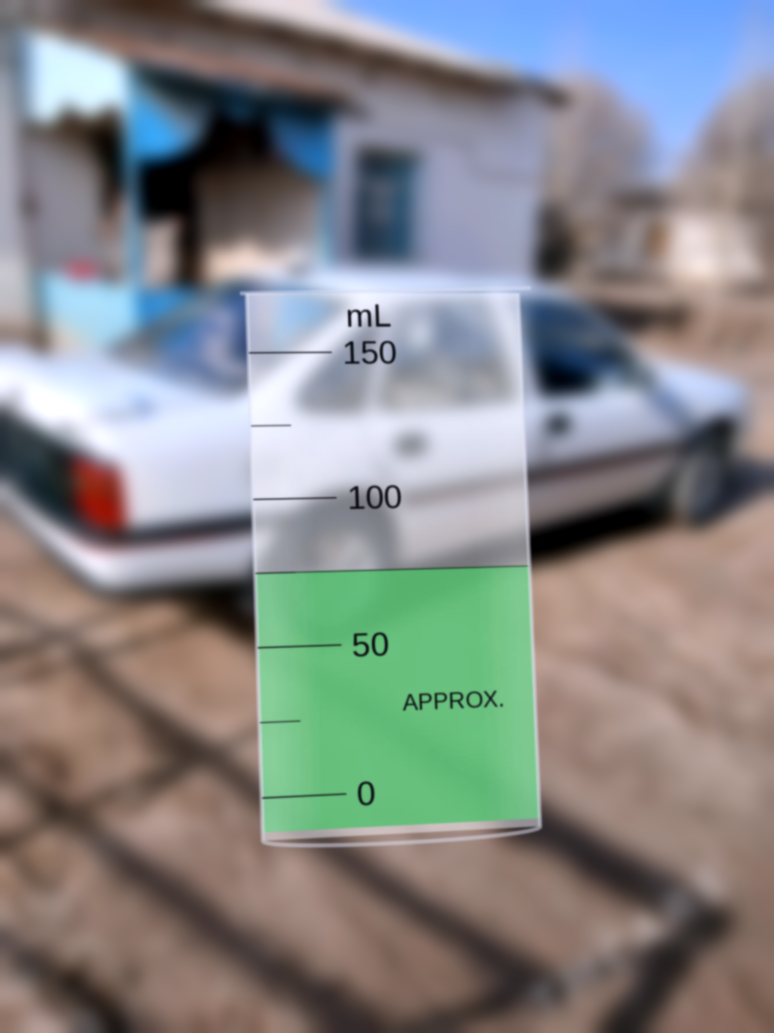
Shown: 75 mL
